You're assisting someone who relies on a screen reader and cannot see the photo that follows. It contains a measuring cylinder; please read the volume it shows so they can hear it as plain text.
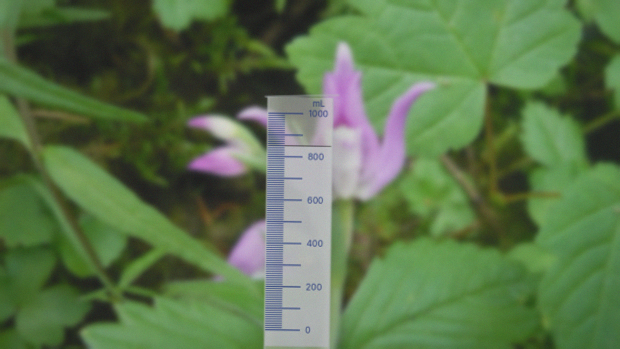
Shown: 850 mL
